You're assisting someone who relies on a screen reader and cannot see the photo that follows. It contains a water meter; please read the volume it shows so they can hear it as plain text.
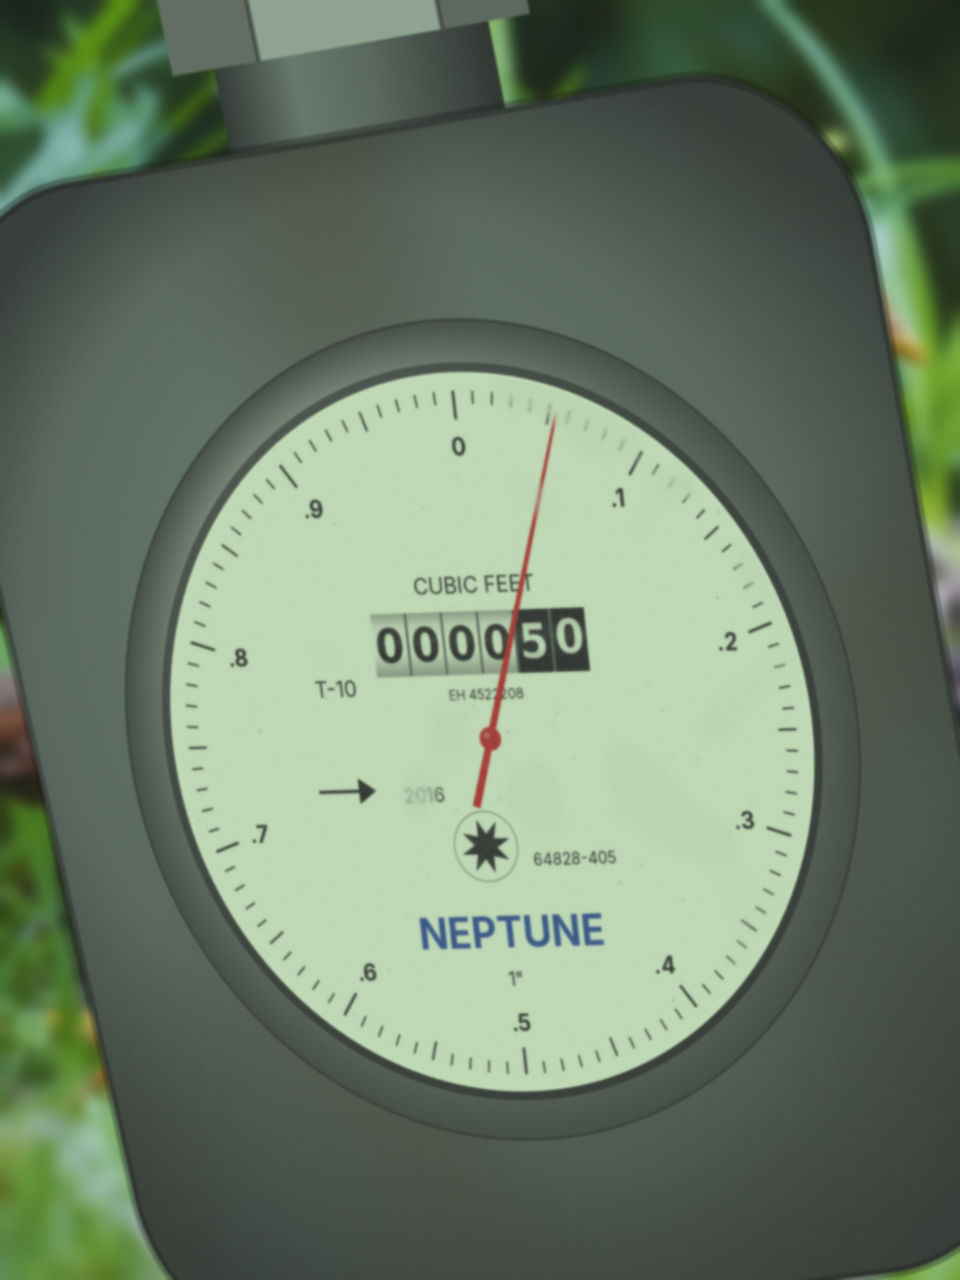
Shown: 50.05 ft³
